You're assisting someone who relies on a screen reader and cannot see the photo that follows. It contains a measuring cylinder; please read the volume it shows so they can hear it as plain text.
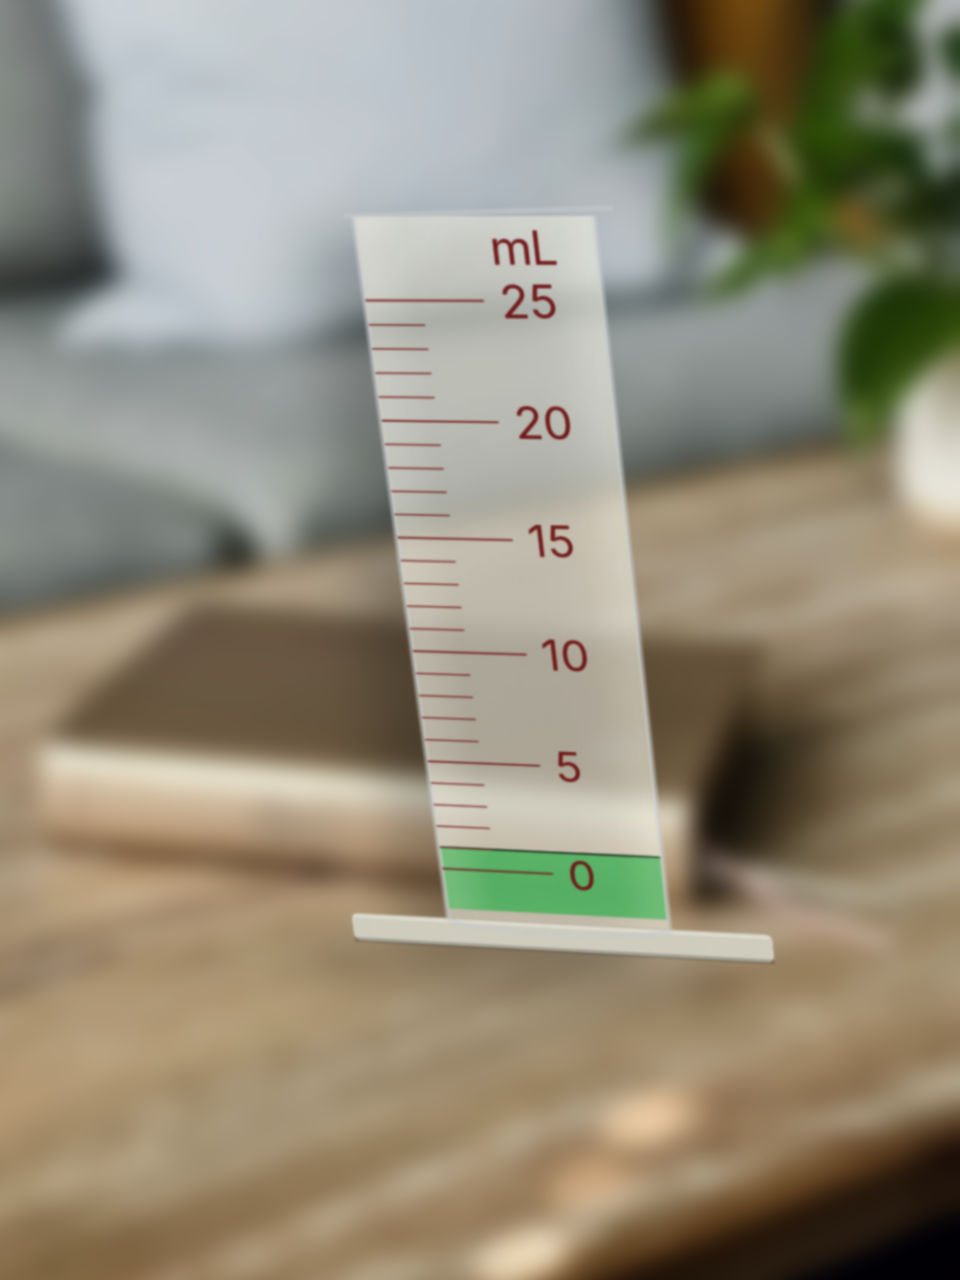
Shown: 1 mL
